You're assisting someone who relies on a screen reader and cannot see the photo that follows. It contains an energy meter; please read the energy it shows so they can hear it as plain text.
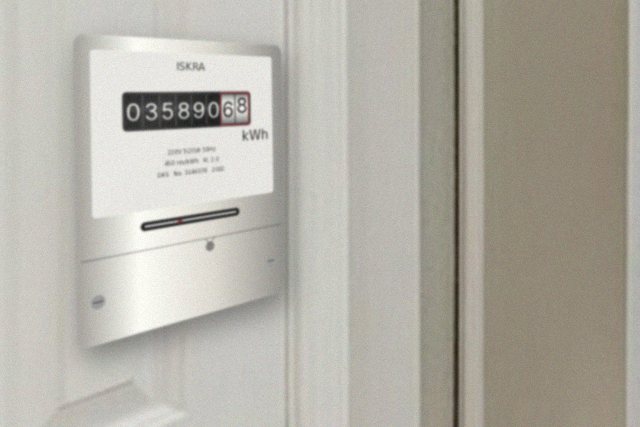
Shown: 35890.68 kWh
